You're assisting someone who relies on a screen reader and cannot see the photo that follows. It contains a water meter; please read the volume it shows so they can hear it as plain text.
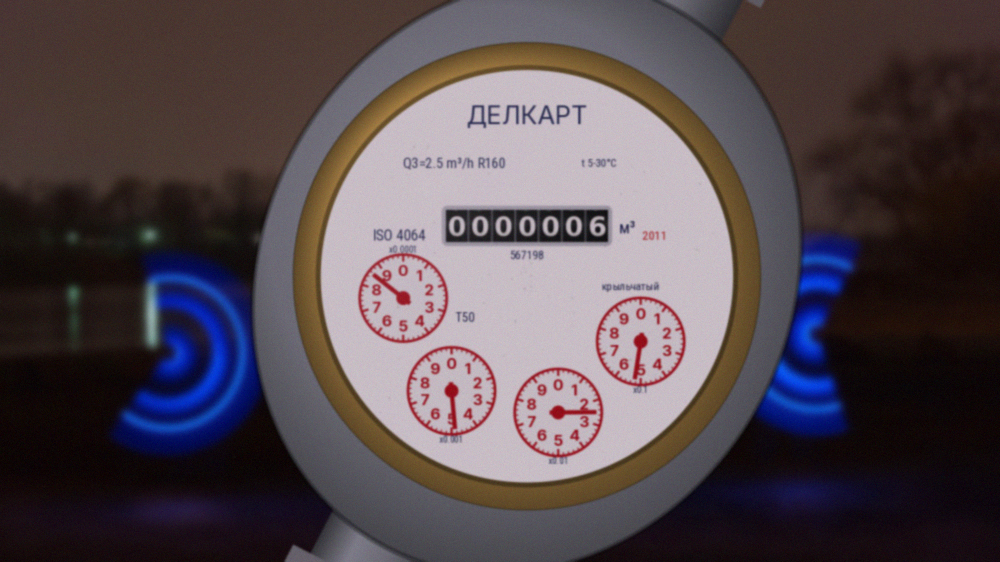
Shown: 6.5248 m³
